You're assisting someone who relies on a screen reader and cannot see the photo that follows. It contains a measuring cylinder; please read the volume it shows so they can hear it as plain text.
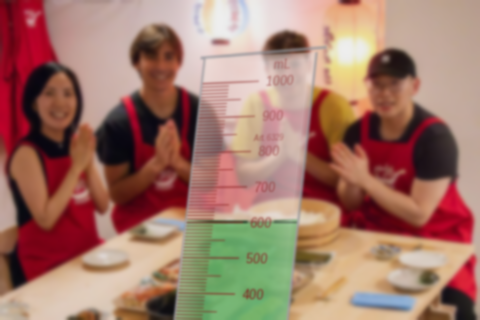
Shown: 600 mL
